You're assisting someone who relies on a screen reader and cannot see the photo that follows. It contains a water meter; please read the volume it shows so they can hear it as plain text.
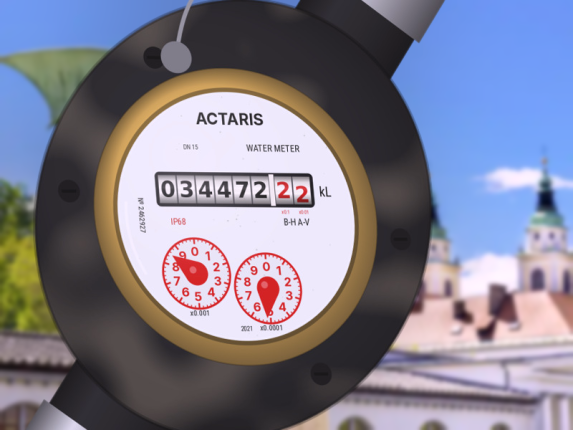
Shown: 34472.2185 kL
